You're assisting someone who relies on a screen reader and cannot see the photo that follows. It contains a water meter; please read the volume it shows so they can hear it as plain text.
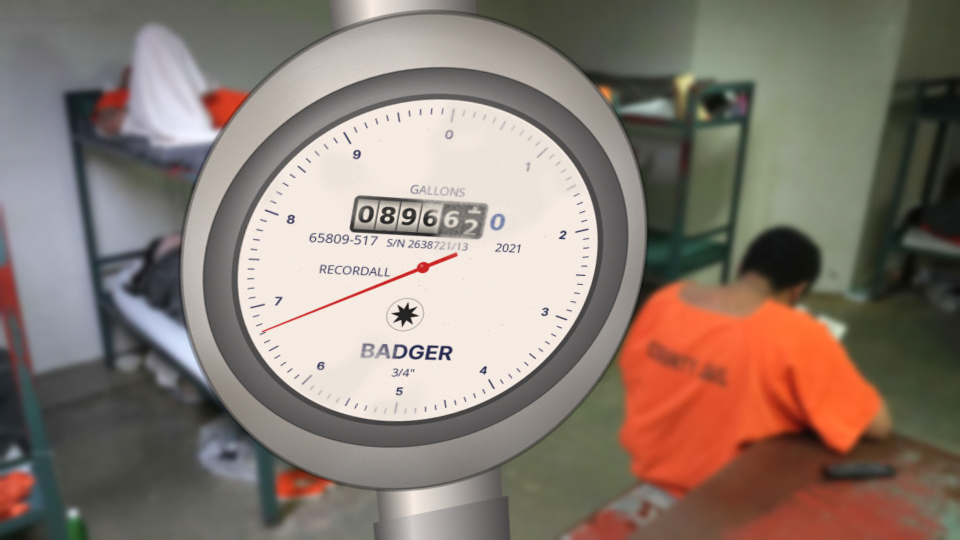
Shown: 896616.7 gal
